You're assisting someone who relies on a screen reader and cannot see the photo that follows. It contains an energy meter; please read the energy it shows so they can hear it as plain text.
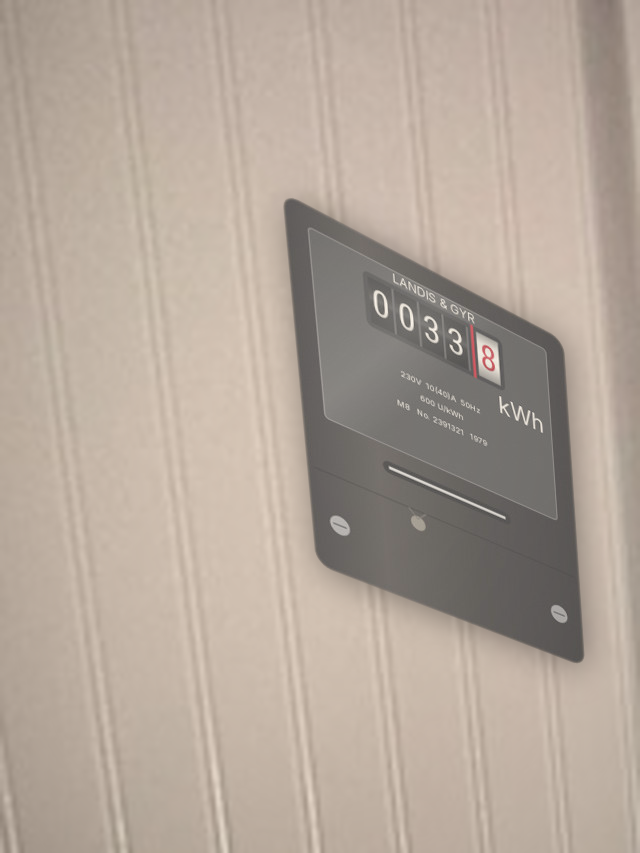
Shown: 33.8 kWh
